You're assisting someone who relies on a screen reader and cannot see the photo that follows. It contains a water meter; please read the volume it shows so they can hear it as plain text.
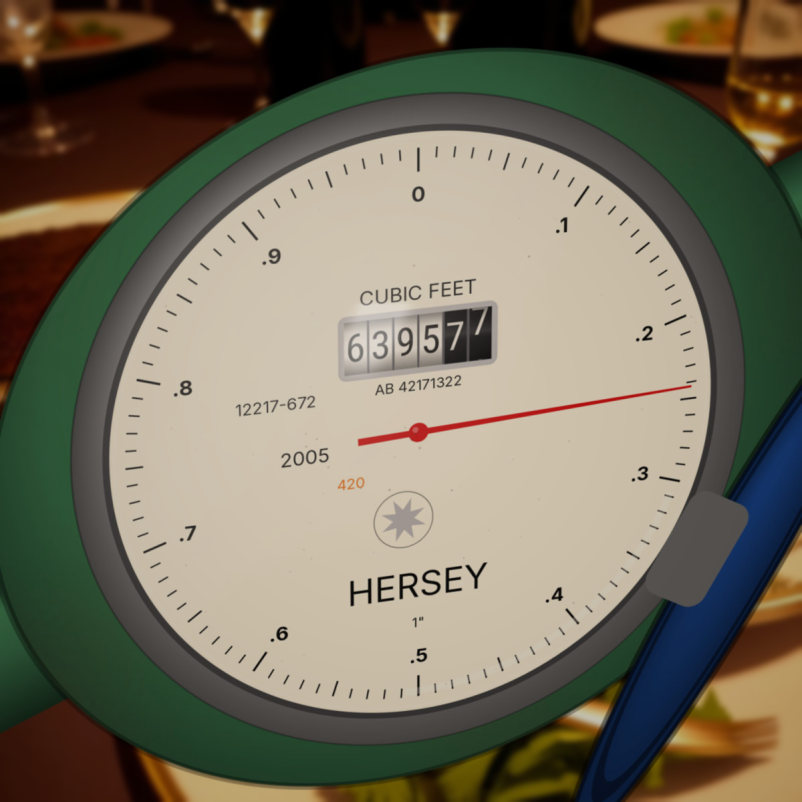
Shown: 639577.24 ft³
